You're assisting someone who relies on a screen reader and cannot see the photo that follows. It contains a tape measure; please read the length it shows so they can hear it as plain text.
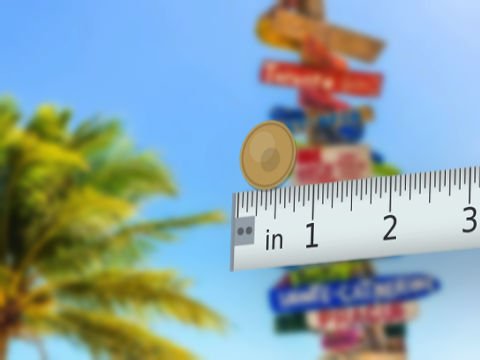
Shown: 0.75 in
